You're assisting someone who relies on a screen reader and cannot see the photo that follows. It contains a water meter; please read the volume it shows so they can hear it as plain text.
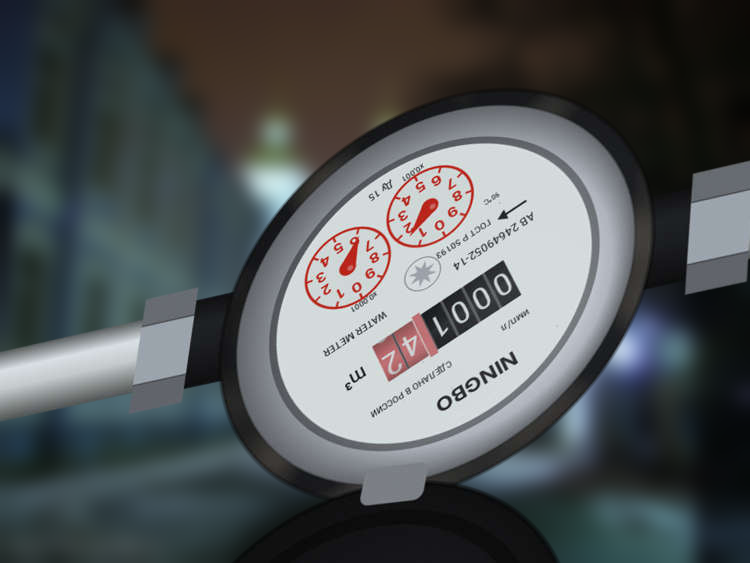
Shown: 1.4216 m³
